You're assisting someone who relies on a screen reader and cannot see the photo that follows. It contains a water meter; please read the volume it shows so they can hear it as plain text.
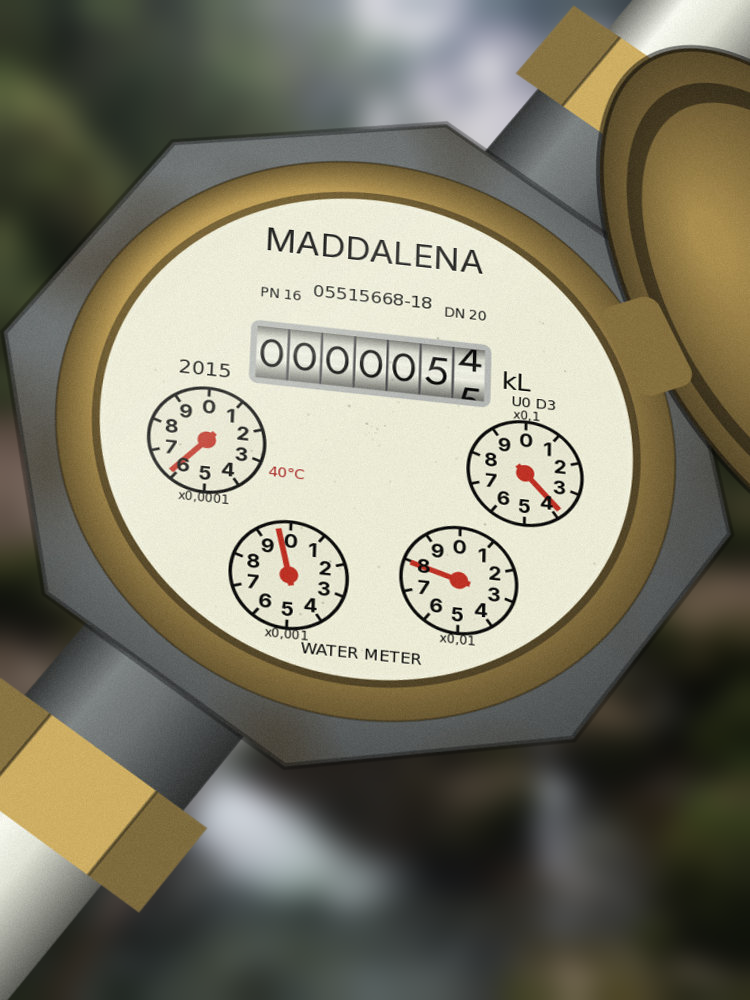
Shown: 54.3796 kL
